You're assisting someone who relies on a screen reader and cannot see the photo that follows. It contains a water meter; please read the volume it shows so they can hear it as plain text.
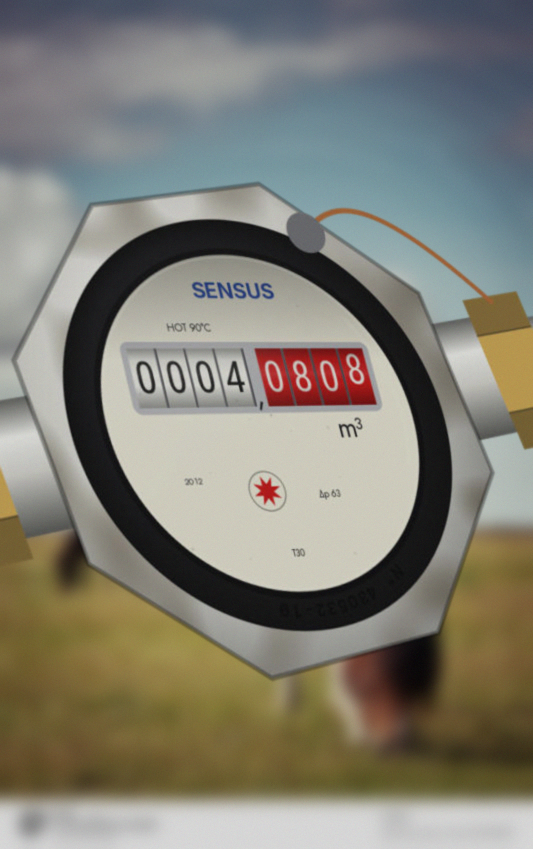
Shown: 4.0808 m³
